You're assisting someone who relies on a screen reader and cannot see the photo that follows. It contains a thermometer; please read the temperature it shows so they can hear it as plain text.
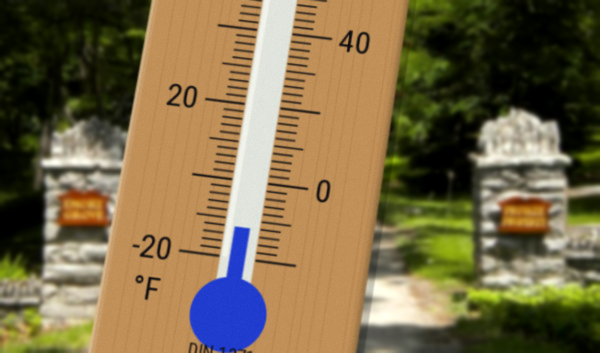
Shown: -12 °F
